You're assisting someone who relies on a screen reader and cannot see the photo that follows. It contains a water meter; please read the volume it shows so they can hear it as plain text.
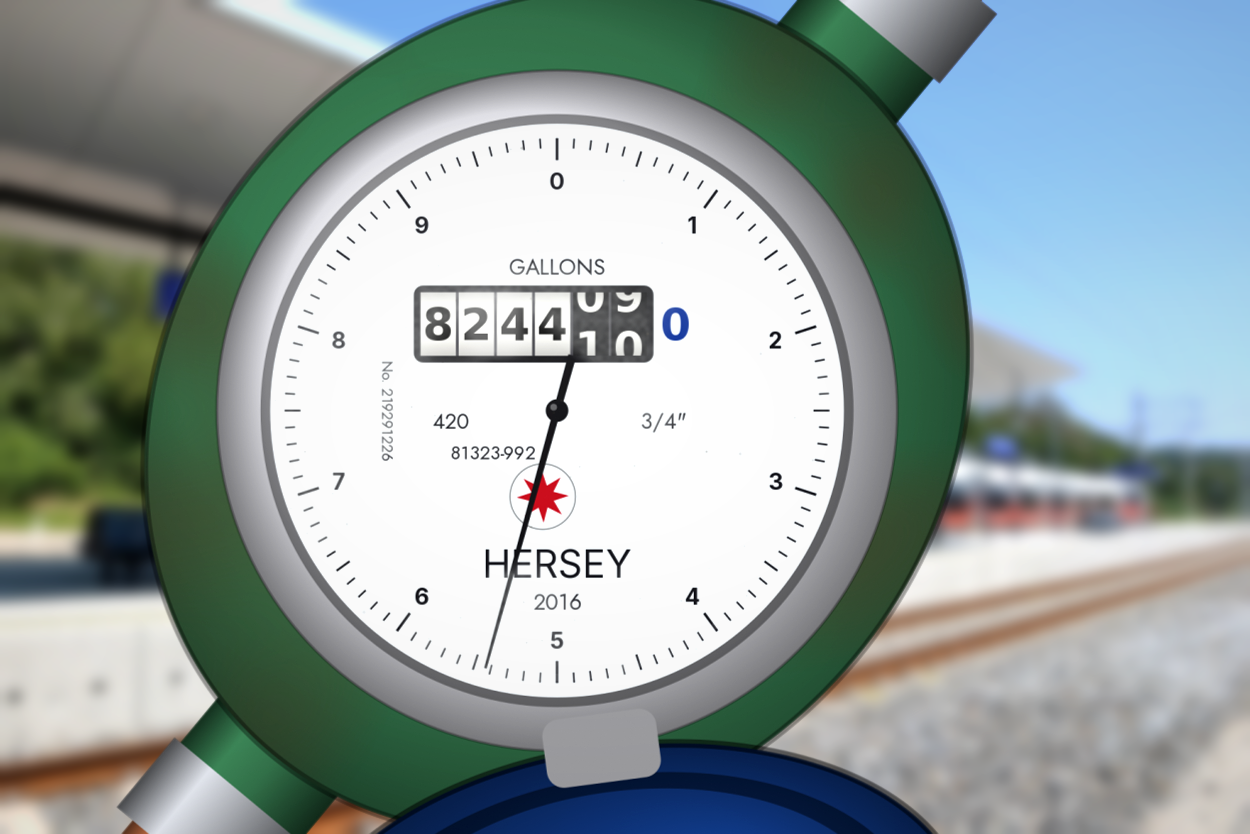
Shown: 8244095.4 gal
